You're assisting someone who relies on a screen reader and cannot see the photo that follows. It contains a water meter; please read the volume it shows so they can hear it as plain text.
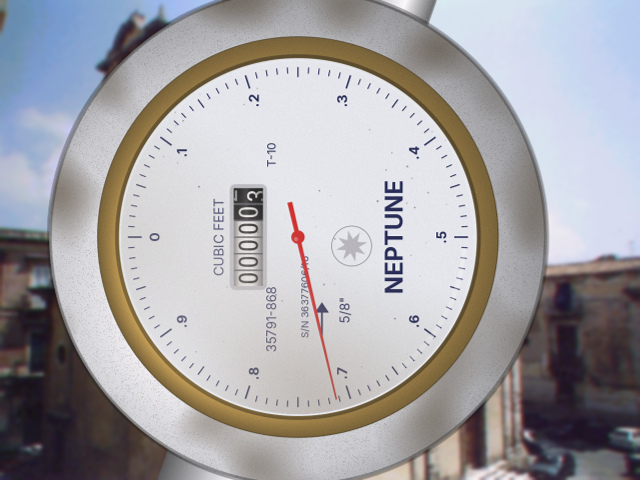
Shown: 2.71 ft³
